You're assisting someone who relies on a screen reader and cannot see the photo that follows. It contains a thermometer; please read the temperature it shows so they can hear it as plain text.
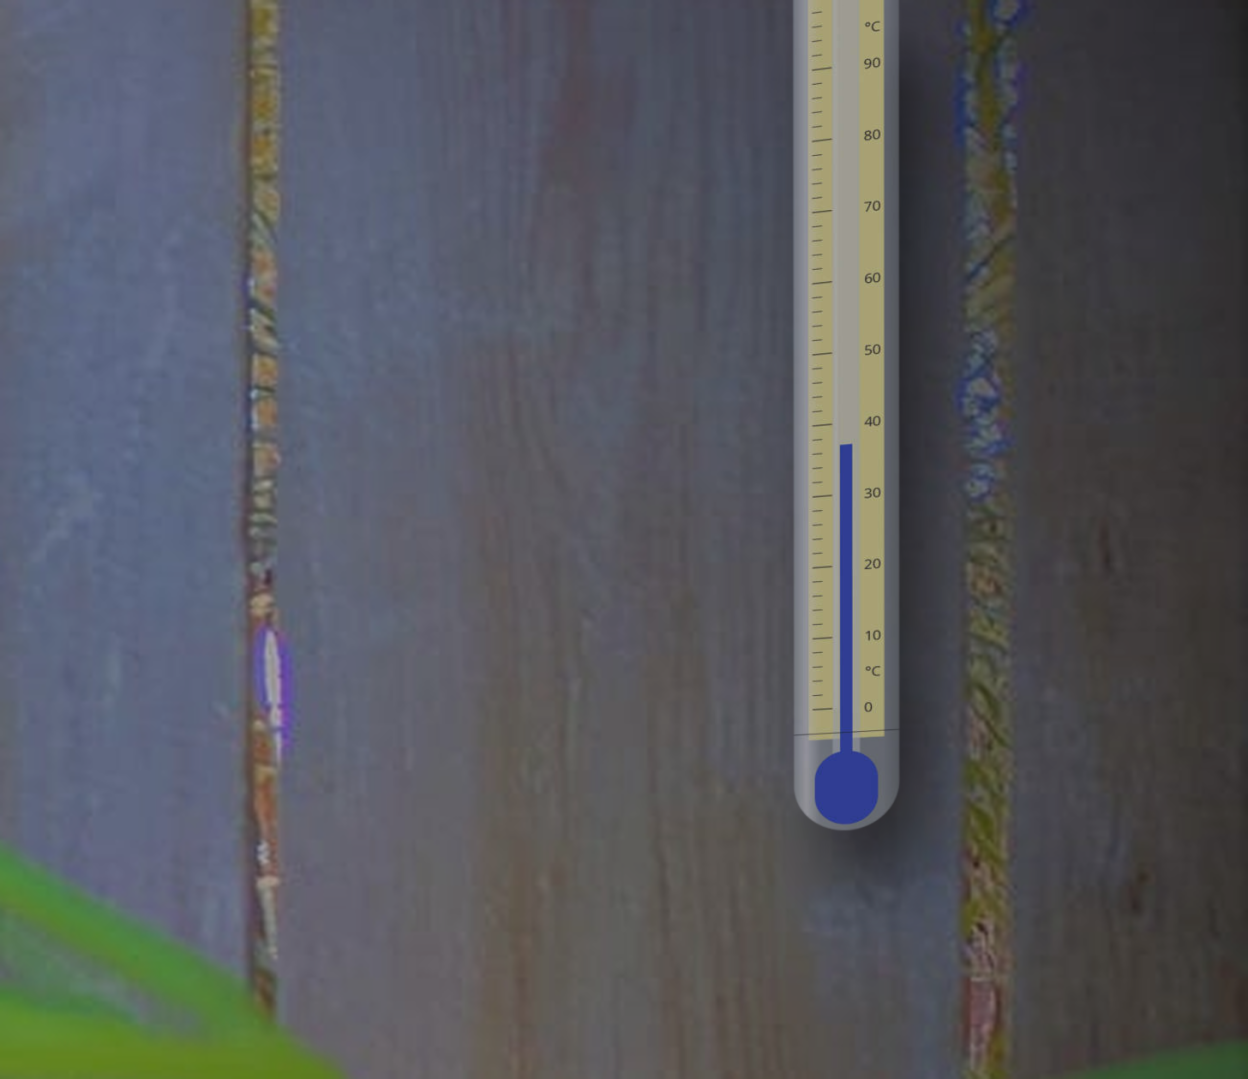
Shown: 37 °C
